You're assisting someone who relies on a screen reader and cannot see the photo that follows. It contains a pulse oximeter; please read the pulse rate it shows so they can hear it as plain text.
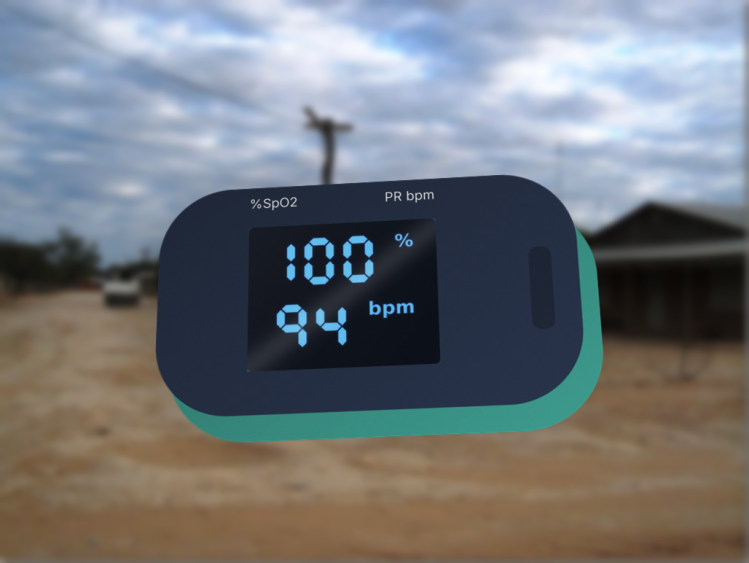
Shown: 94 bpm
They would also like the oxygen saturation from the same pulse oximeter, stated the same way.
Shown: 100 %
